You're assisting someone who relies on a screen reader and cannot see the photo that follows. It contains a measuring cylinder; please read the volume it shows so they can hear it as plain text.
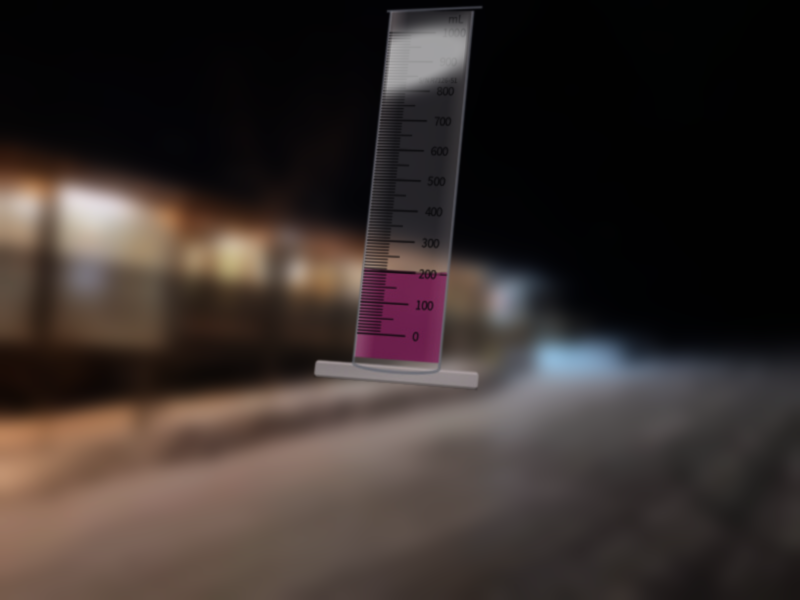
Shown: 200 mL
